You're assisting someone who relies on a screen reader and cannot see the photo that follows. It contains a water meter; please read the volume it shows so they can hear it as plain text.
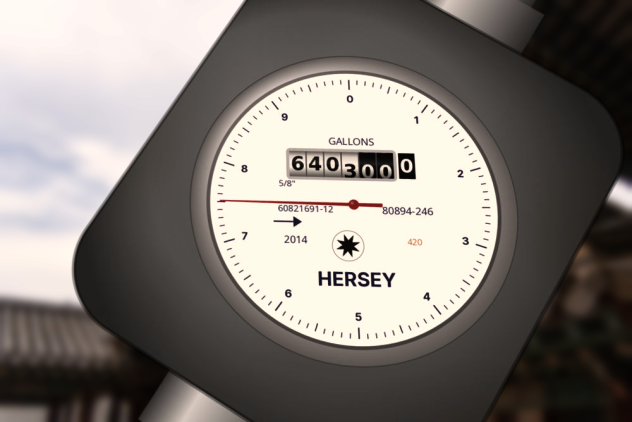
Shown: 6402997.5 gal
